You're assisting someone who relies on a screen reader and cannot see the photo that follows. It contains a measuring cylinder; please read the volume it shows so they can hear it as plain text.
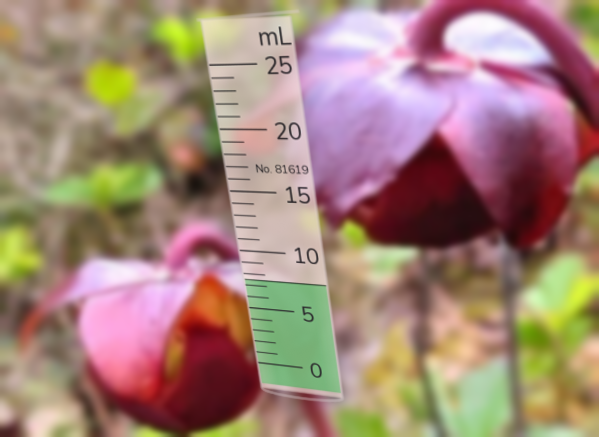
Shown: 7.5 mL
